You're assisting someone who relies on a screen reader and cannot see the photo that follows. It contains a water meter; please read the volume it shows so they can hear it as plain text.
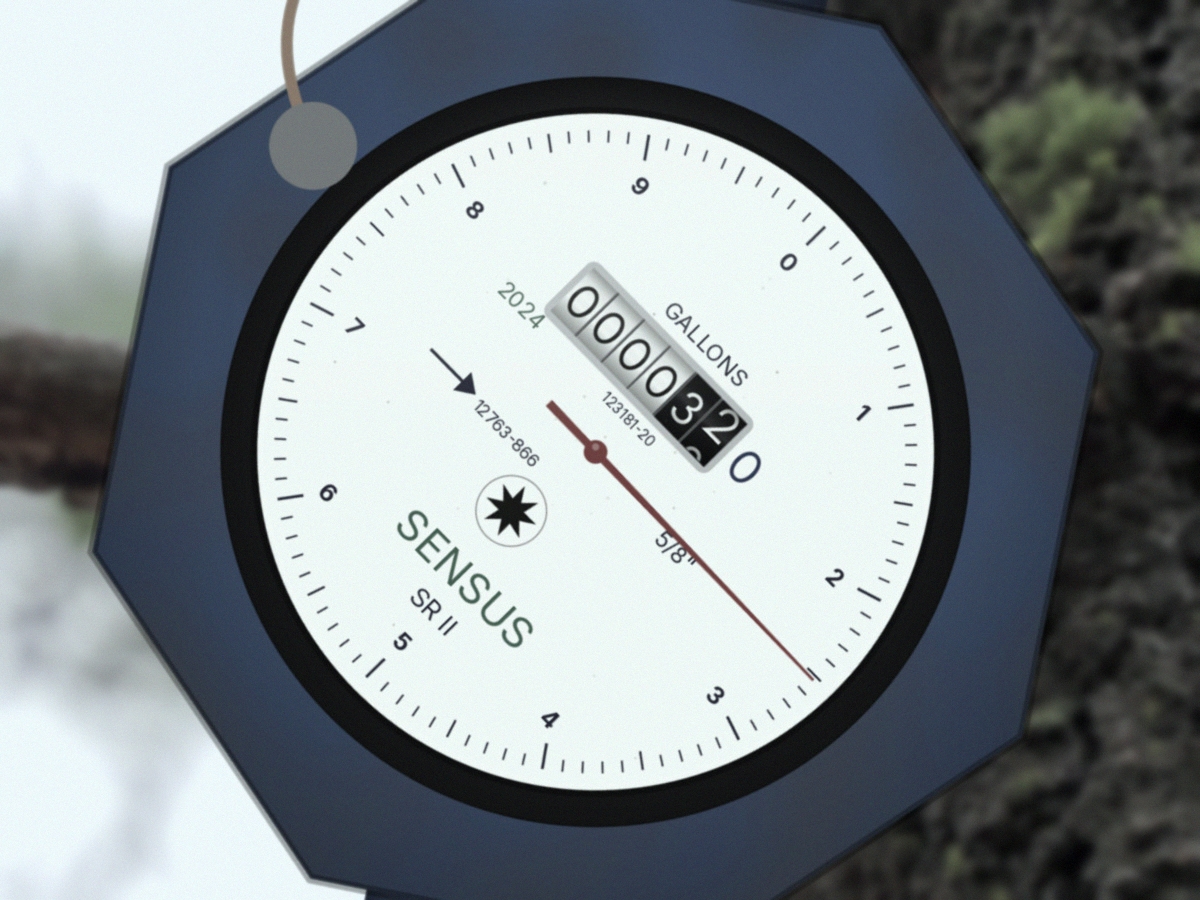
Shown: 322.5 gal
